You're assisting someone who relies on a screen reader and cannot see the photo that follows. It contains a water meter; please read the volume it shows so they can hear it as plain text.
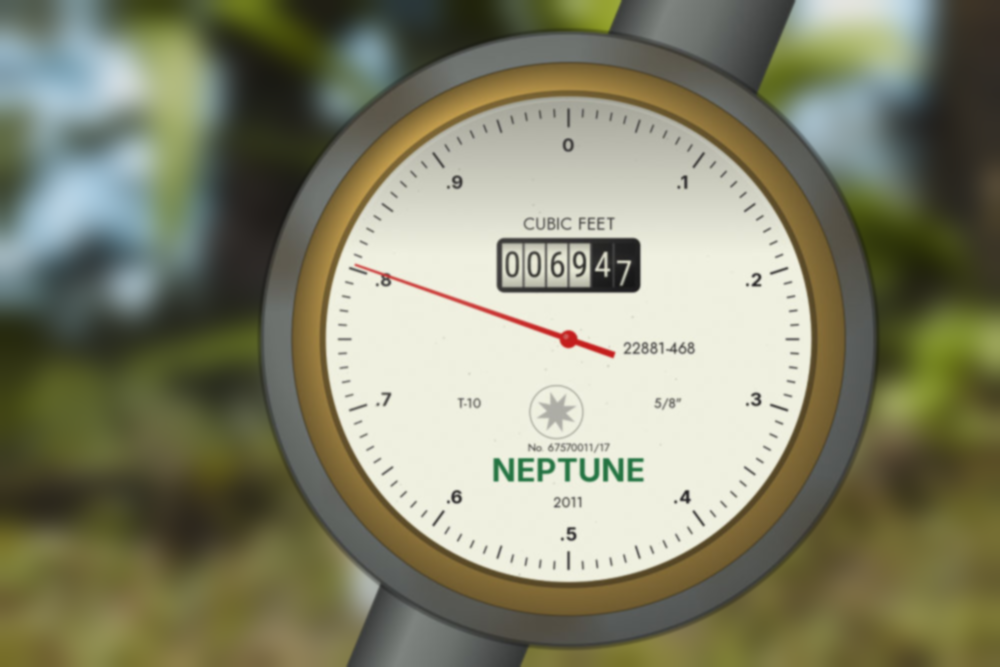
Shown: 6946.80 ft³
